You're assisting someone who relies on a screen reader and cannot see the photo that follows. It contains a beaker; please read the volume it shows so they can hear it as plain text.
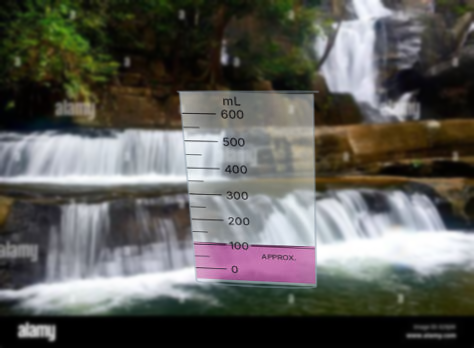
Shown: 100 mL
